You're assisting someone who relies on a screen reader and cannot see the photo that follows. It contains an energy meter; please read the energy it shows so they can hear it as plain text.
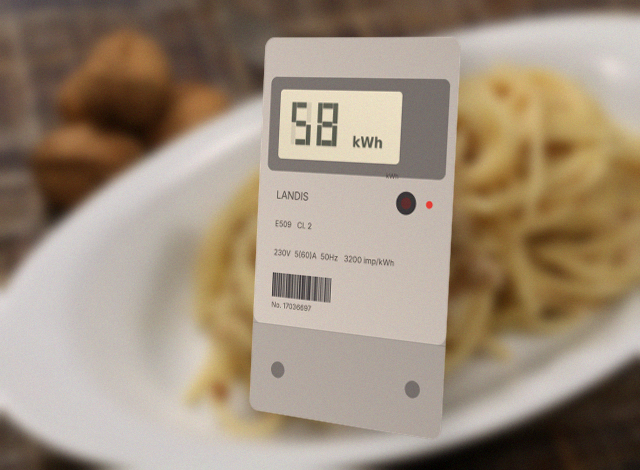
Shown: 58 kWh
